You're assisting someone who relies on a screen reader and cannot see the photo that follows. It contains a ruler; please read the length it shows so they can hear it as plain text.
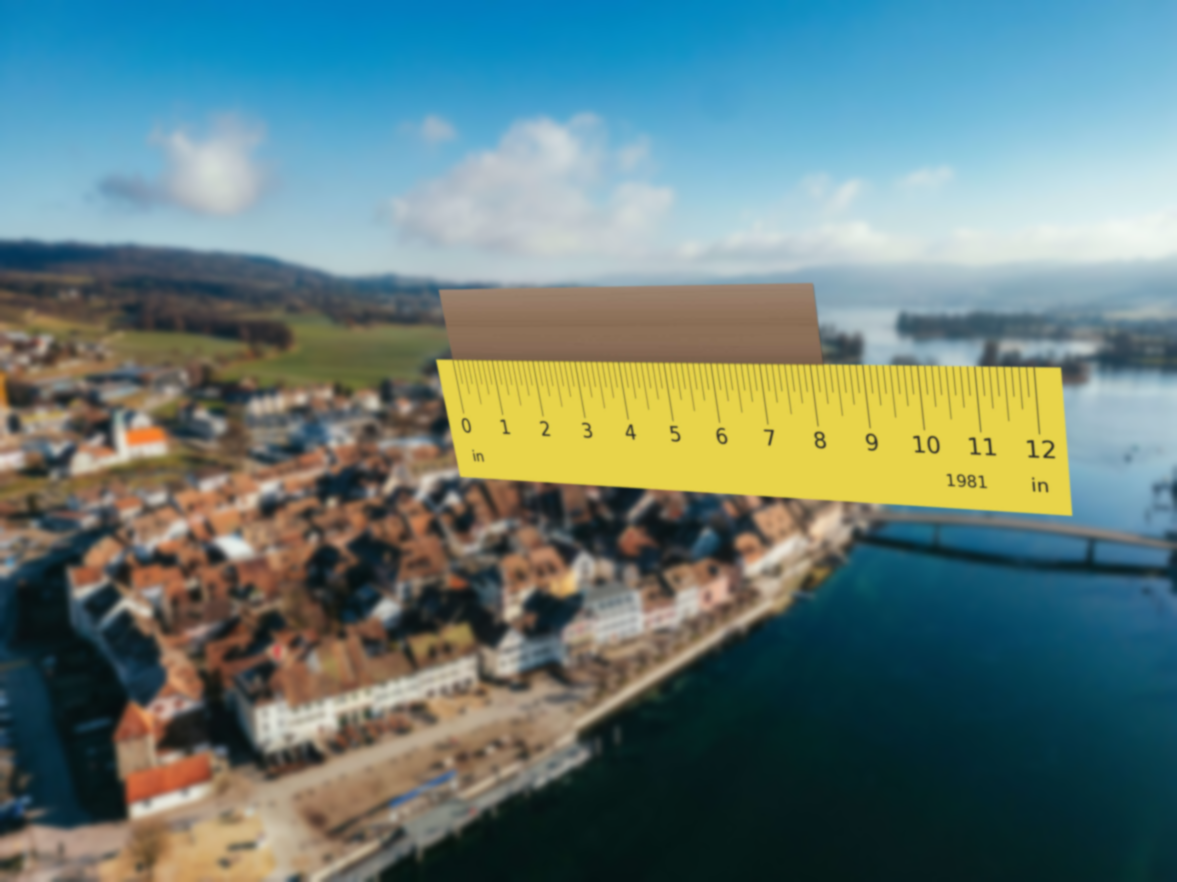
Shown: 8.25 in
